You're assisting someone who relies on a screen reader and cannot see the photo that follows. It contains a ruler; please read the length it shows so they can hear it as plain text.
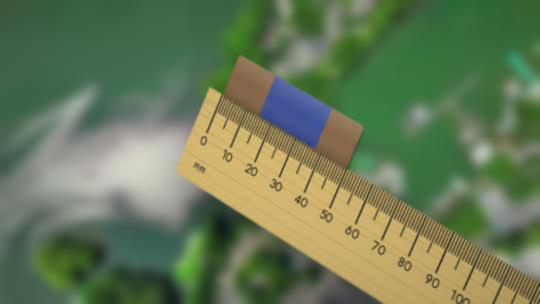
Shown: 50 mm
